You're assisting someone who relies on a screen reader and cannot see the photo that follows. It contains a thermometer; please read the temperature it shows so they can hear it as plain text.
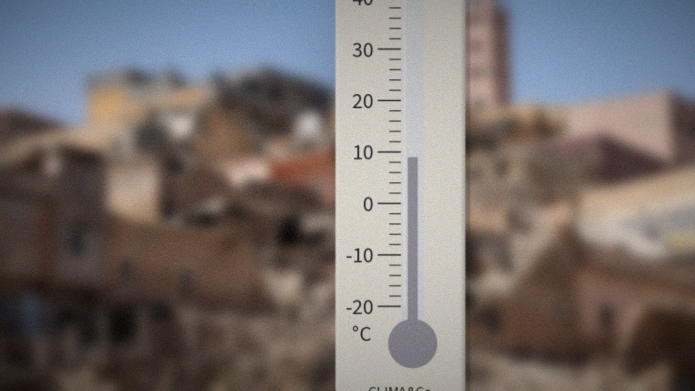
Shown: 9 °C
